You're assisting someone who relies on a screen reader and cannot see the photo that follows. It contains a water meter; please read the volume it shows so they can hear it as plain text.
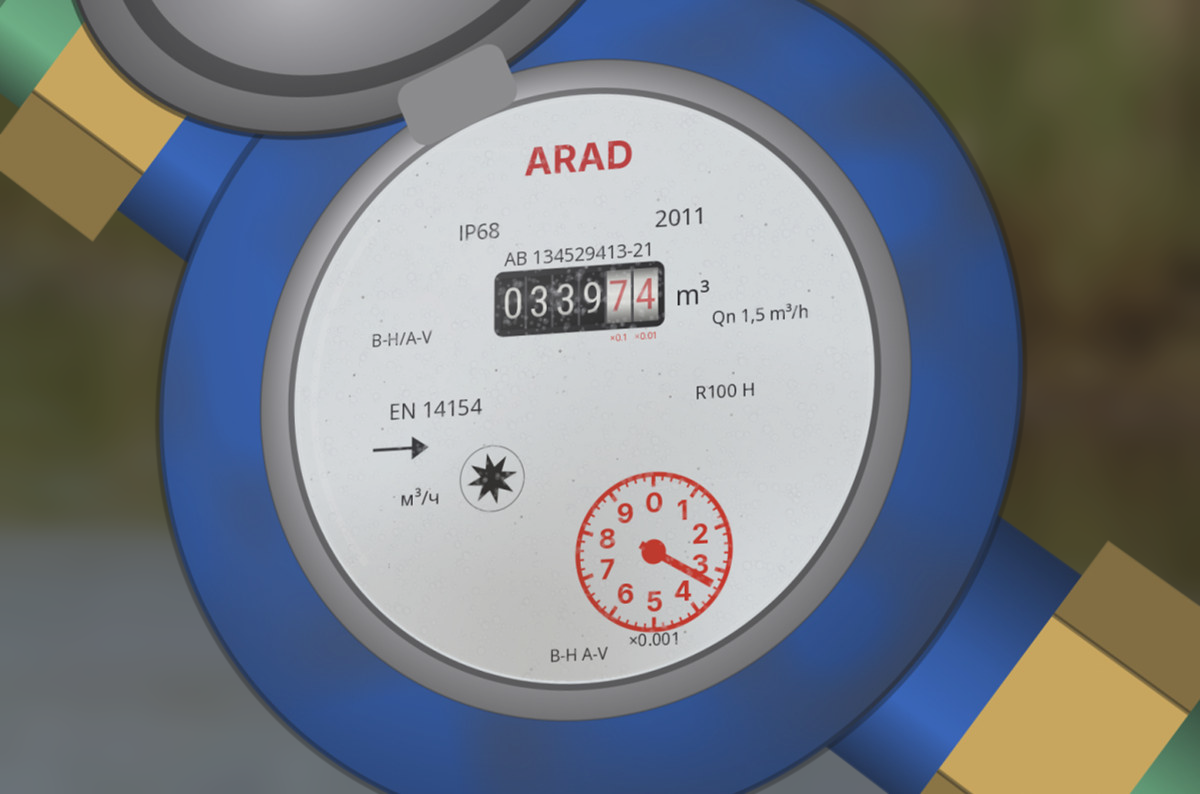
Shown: 339.743 m³
